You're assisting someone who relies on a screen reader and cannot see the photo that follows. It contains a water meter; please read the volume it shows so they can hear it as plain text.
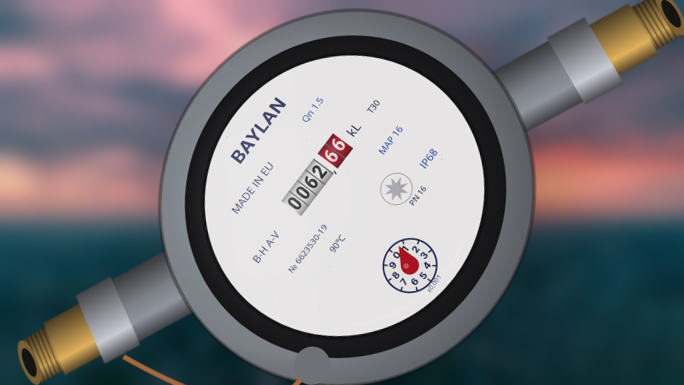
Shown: 62.660 kL
